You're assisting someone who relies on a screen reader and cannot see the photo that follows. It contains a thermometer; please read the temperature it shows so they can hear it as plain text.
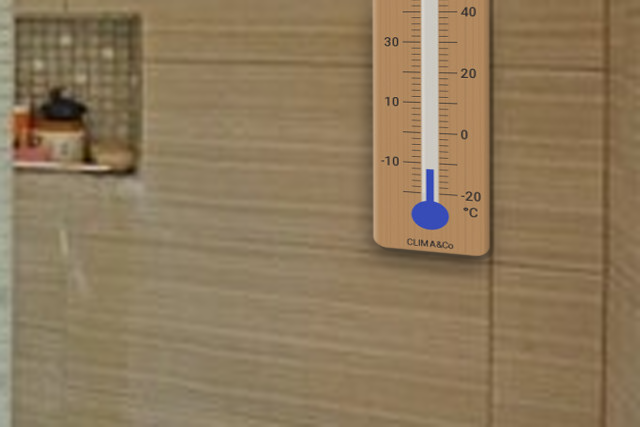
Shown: -12 °C
